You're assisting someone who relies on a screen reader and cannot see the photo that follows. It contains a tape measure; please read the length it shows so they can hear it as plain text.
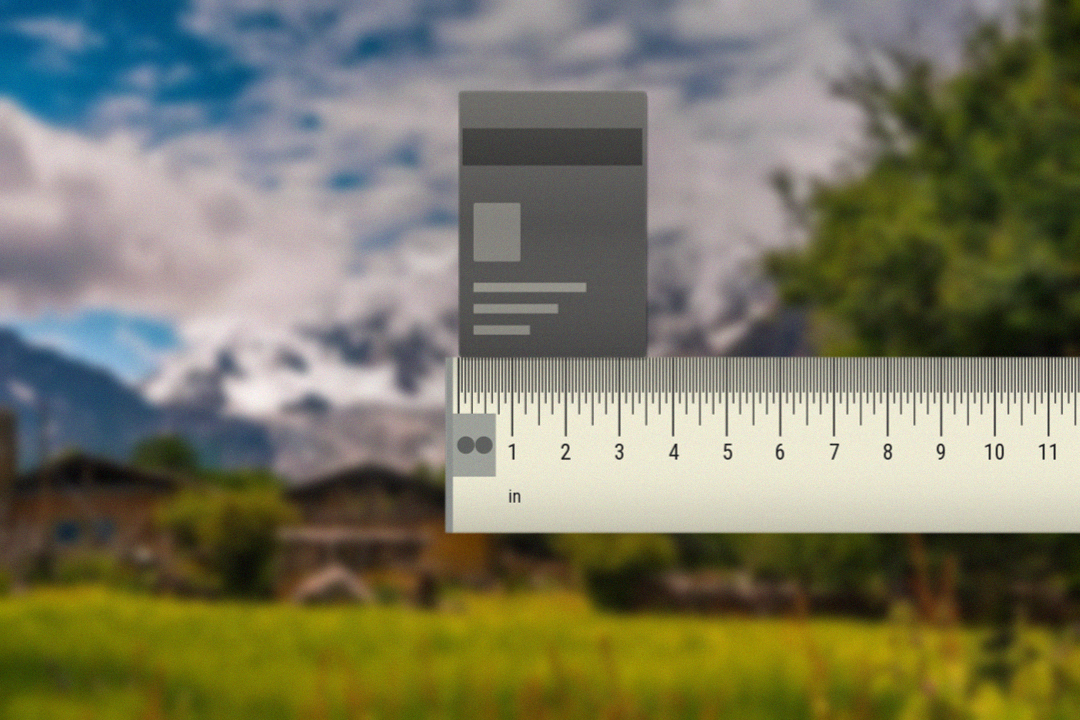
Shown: 3.5 in
